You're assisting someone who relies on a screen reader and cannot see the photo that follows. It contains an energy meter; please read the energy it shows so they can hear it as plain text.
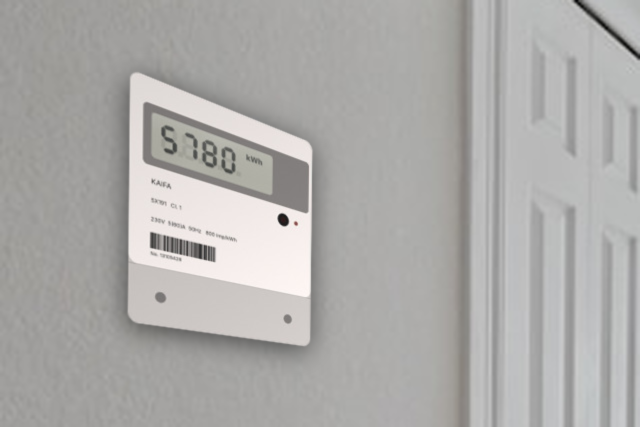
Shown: 5780 kWh
